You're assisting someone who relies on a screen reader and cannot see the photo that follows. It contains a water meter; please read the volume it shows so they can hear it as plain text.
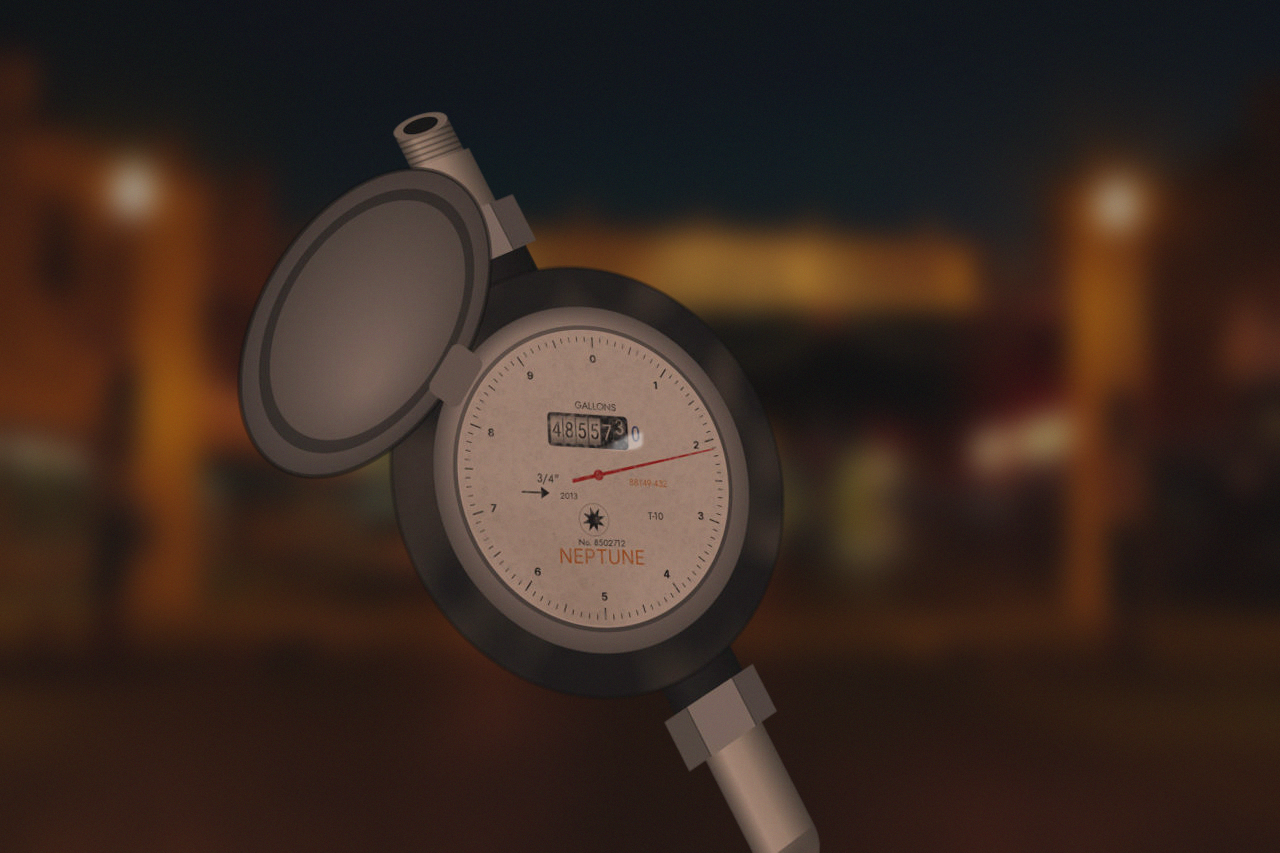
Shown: 4855732.1 gal
